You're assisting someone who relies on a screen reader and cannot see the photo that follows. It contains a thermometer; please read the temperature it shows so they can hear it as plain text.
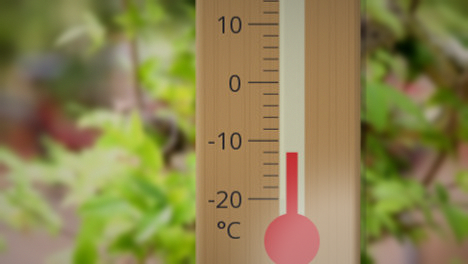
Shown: -12 °C
